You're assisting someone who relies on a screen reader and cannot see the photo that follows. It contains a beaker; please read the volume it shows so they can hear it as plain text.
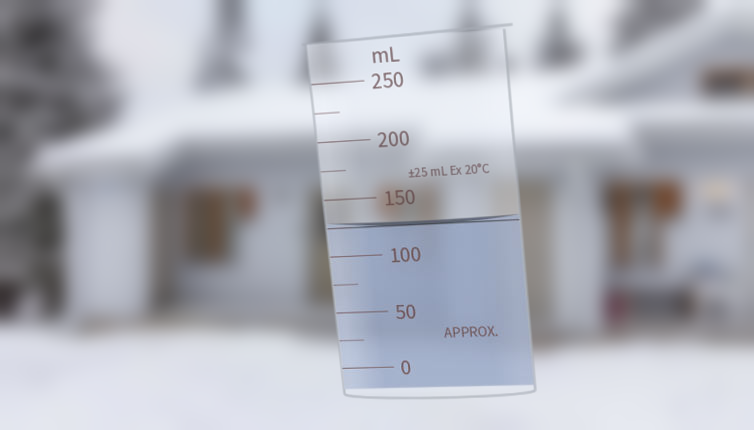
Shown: 125 mL
